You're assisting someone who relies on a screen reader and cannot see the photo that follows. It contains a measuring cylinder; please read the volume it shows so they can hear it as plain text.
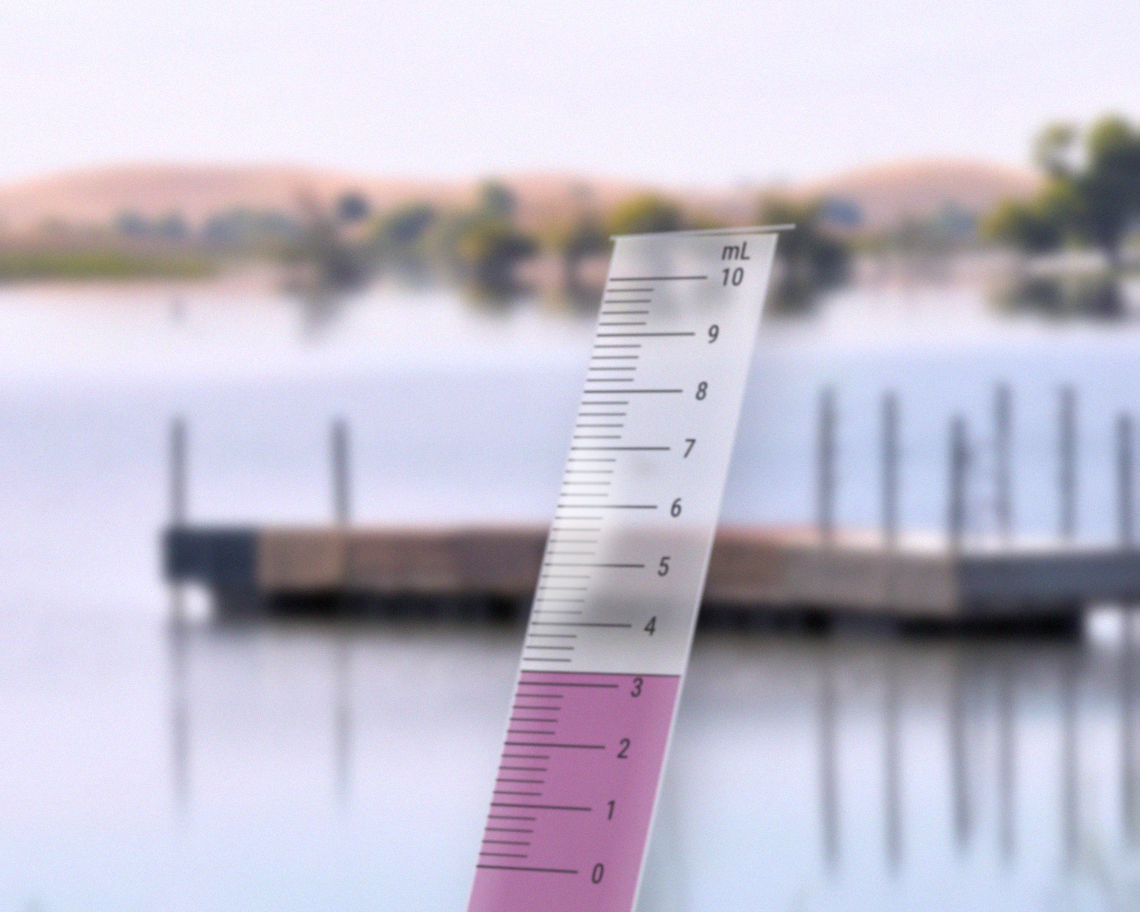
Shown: 3.2 mL
